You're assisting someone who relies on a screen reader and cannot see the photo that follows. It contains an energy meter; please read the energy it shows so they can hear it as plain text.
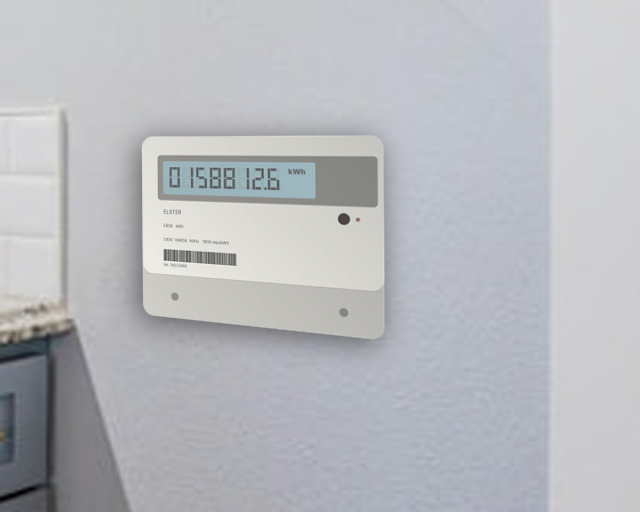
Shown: 158812.6 kWh
